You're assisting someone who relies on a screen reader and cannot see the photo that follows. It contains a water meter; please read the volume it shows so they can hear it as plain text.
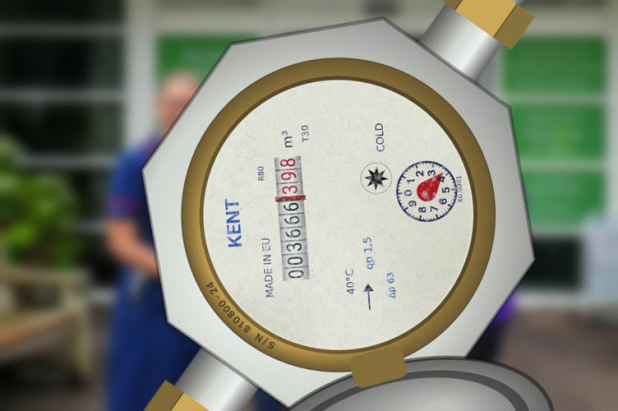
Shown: 3666.3983 m³
